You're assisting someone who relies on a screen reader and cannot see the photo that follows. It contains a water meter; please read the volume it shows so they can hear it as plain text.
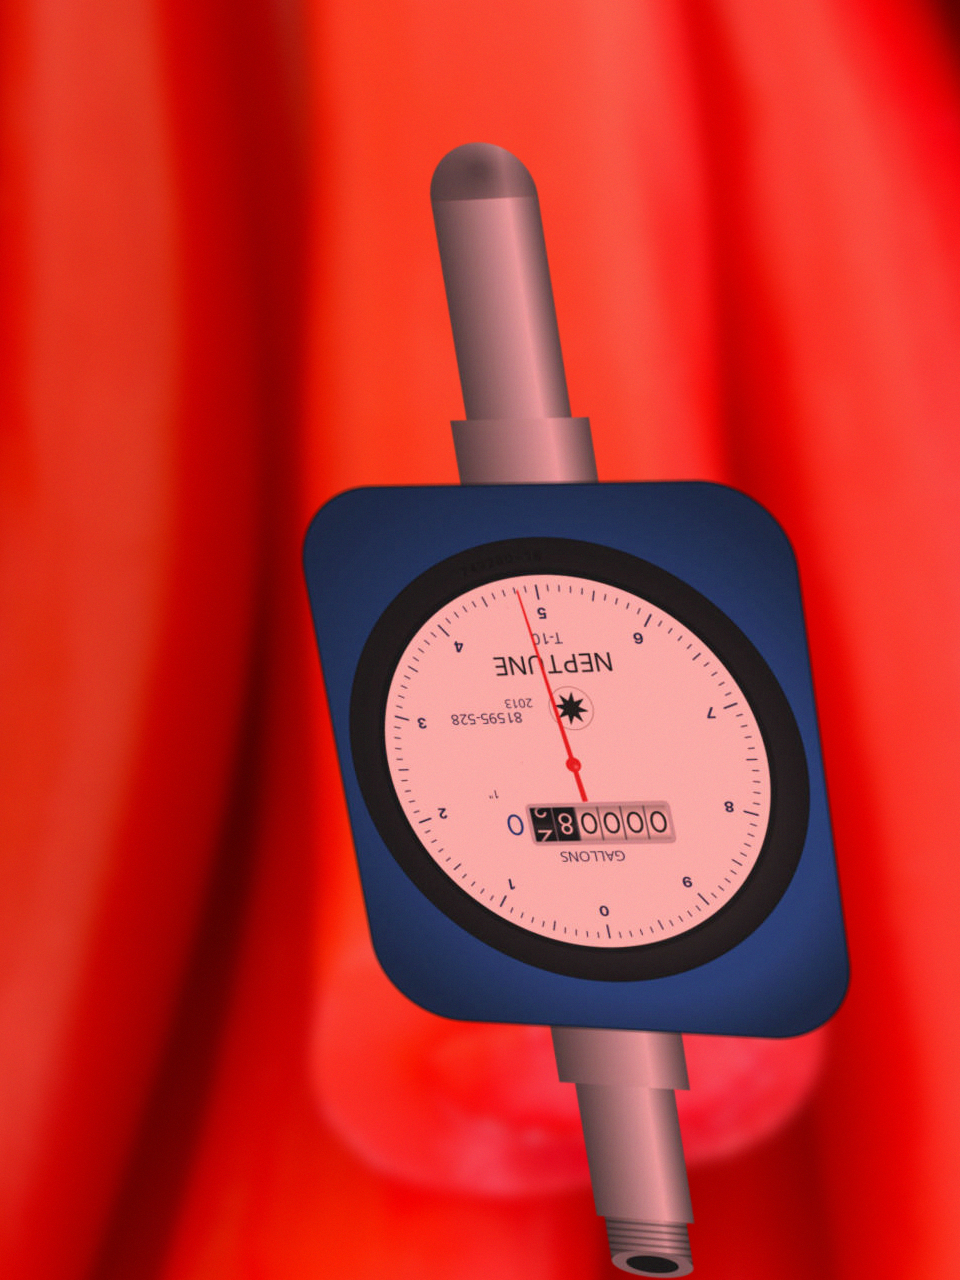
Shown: 824.8 gal
